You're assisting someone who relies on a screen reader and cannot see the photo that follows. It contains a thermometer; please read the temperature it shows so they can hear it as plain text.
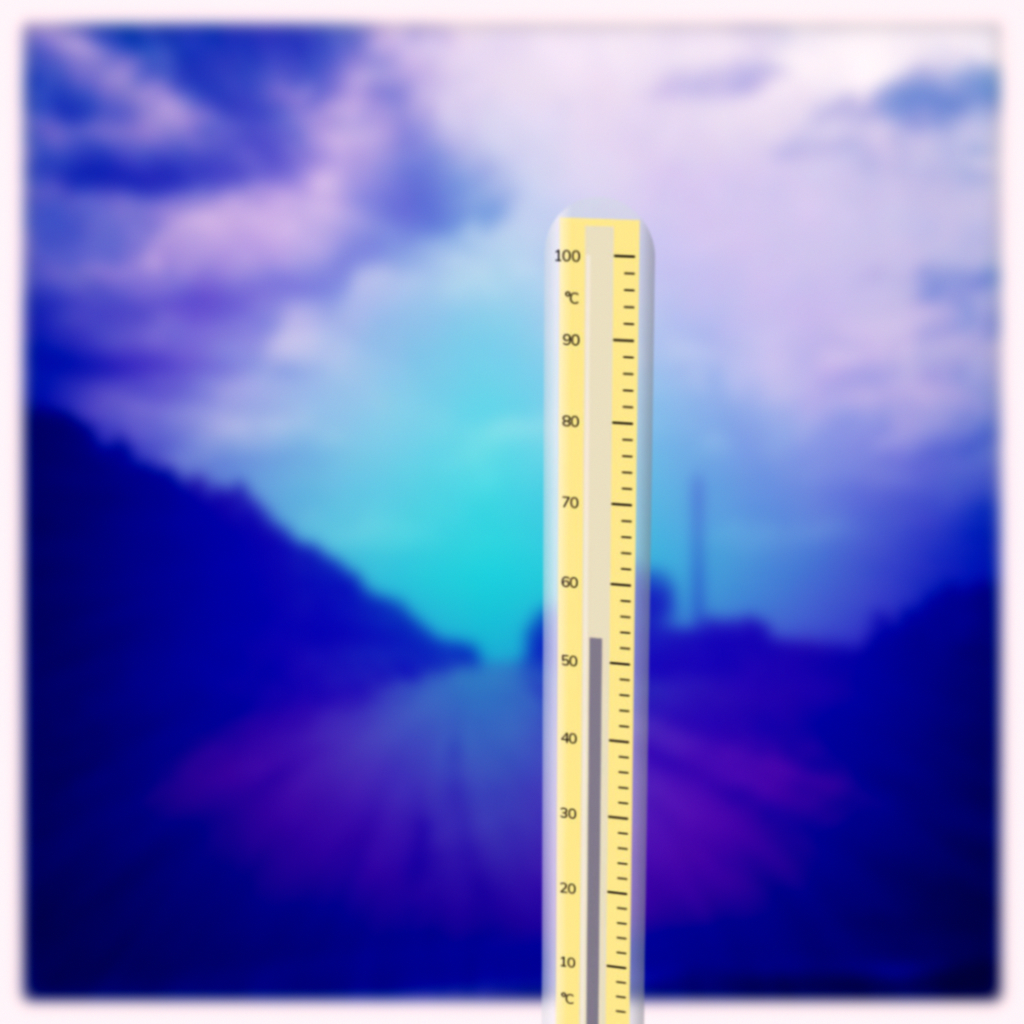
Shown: 53 °C
